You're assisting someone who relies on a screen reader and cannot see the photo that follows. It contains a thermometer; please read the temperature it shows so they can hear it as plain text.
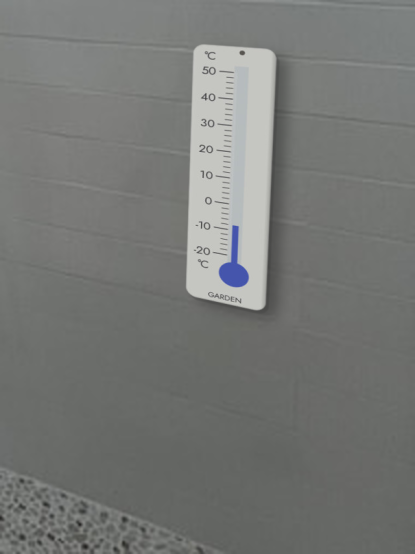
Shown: -8 °C
